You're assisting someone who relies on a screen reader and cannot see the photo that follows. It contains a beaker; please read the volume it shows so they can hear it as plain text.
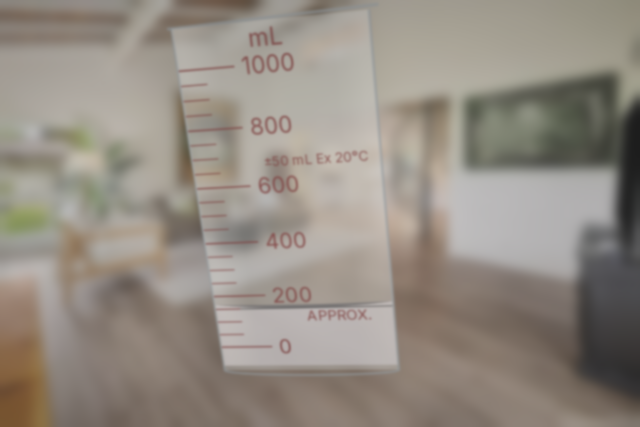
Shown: 150 mL
